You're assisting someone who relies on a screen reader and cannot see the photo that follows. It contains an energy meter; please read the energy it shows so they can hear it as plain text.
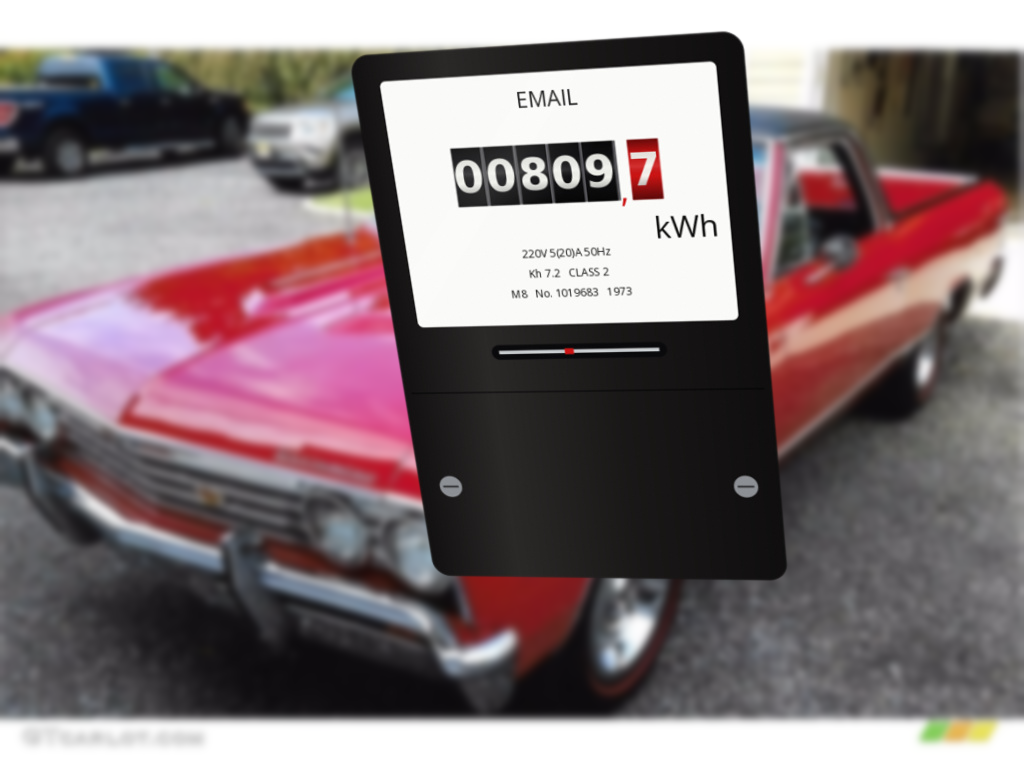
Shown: 809.7 kWh
